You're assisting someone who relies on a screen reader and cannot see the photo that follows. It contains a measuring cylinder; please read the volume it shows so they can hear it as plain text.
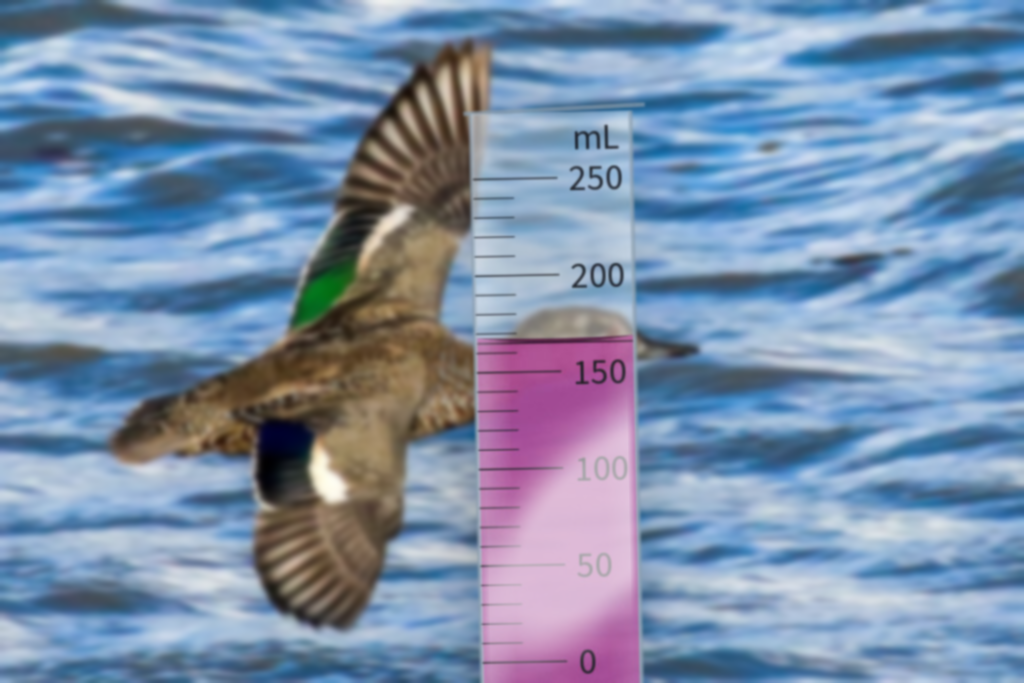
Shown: 165 mL
